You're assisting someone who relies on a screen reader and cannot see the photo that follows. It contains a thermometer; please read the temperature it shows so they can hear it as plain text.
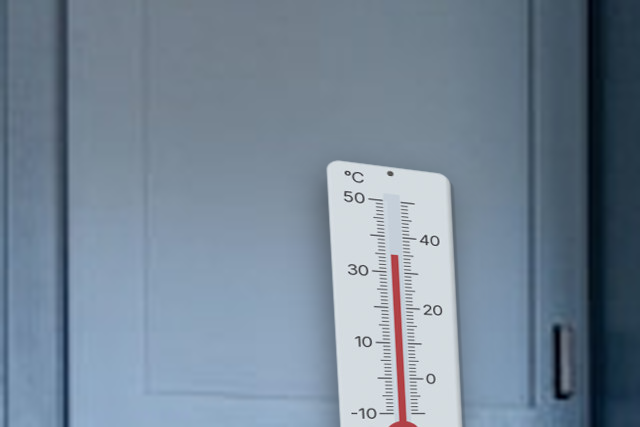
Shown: 35 °C
